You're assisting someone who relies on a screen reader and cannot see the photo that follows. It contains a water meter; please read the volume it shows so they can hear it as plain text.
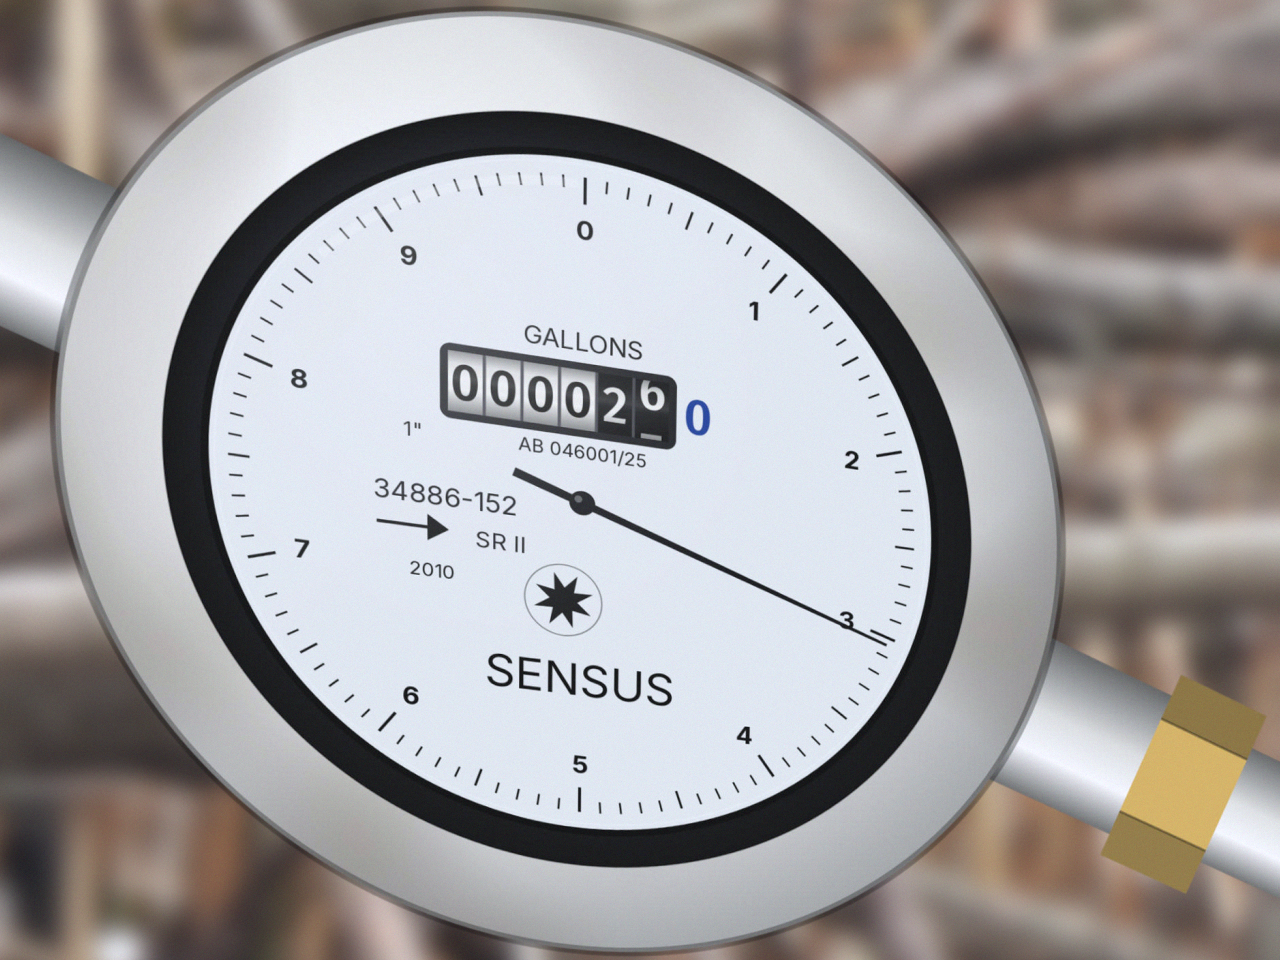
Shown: 263.0 gal
